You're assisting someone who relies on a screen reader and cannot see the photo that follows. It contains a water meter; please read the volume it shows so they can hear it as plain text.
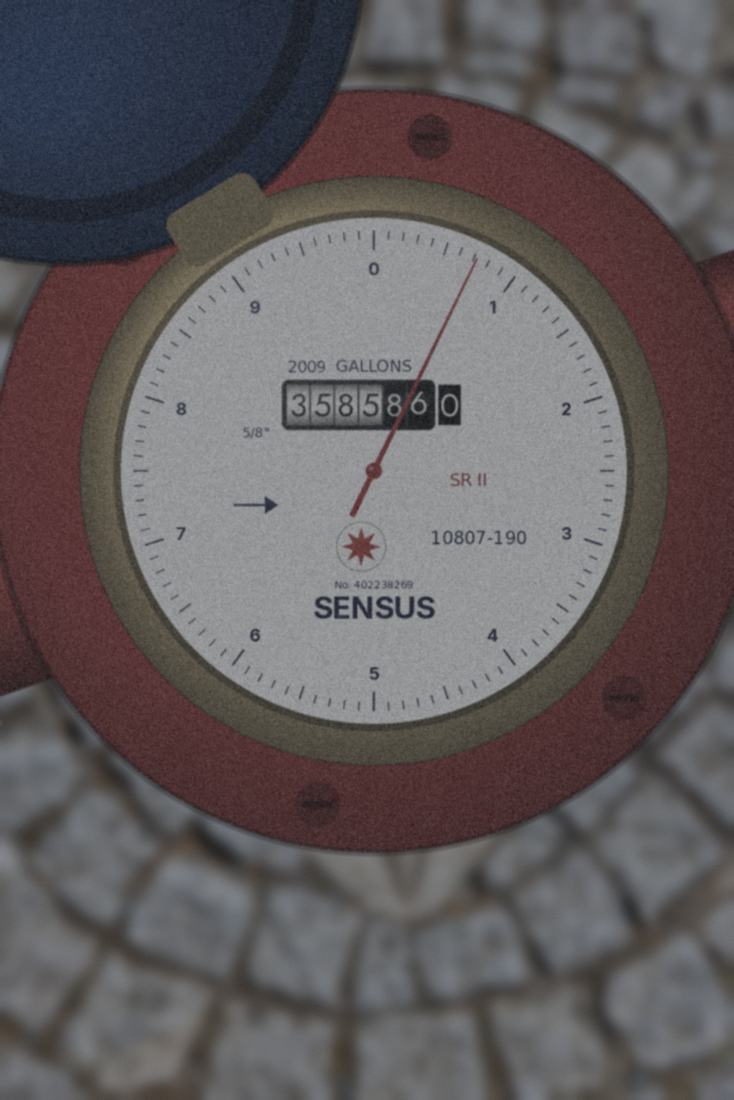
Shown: 3585860.7 gal
